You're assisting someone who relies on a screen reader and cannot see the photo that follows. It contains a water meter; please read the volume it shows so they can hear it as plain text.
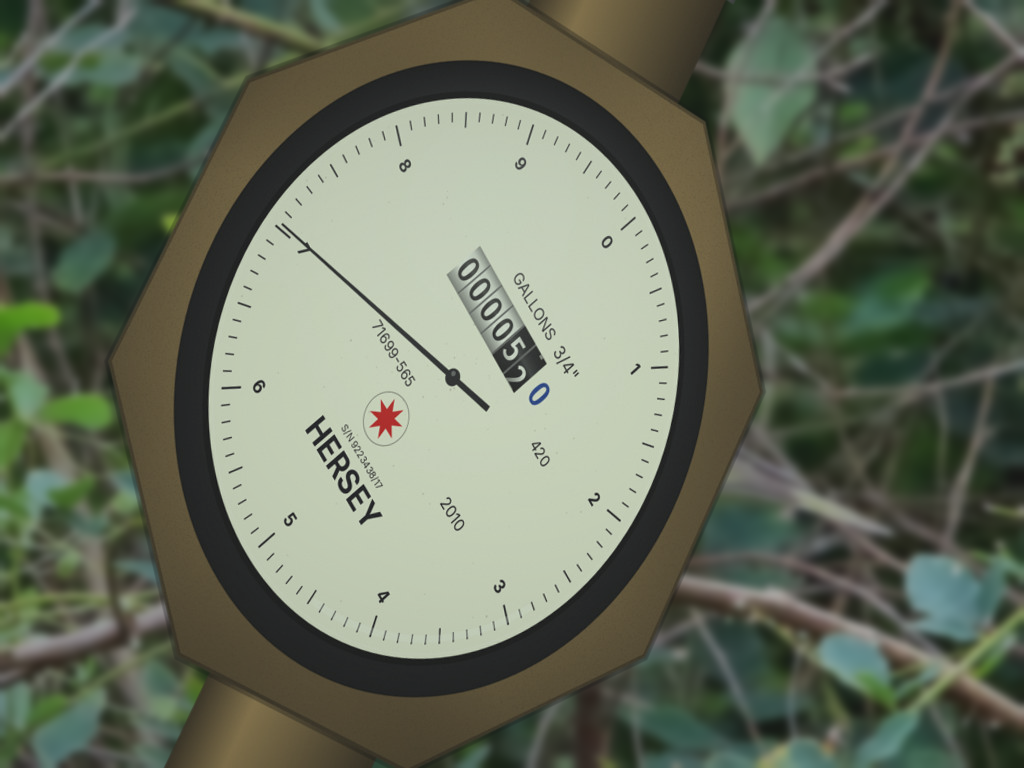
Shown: 517.0 gal
